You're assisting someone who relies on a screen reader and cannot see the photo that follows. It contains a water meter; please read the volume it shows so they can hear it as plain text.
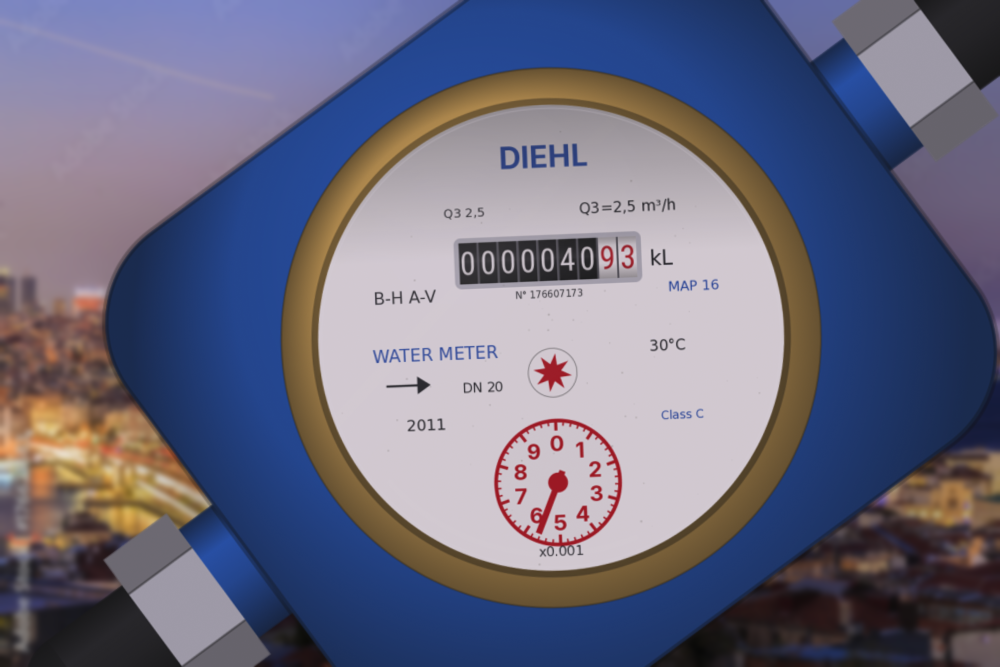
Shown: 40.935 kL
